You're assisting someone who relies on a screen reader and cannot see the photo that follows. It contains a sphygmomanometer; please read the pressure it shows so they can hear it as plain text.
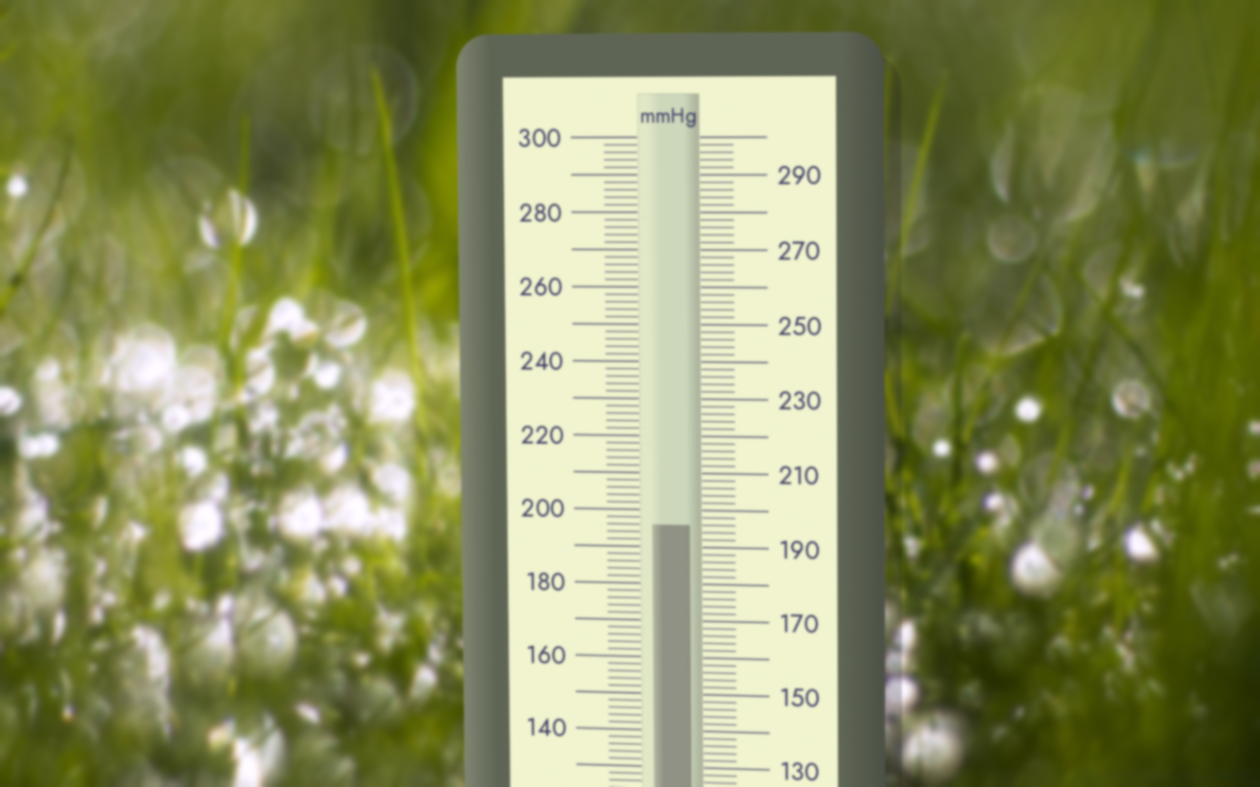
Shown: 196 mmHg
